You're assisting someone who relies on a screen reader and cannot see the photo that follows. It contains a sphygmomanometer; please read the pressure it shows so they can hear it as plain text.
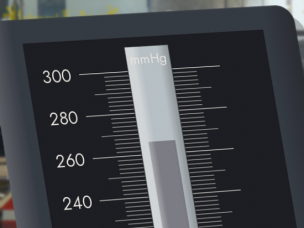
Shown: 266 mmHg
